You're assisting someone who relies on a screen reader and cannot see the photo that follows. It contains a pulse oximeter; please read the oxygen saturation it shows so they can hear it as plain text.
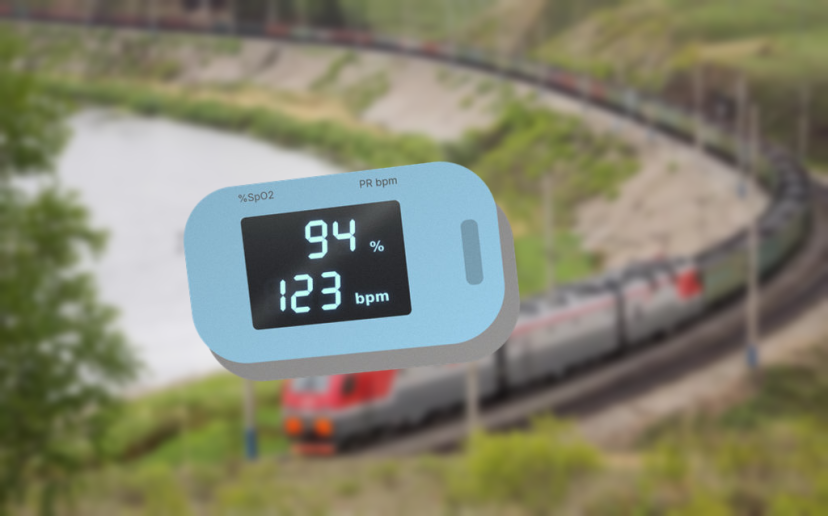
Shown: 94 %
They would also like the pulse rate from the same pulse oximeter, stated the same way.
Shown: 123 bpm
